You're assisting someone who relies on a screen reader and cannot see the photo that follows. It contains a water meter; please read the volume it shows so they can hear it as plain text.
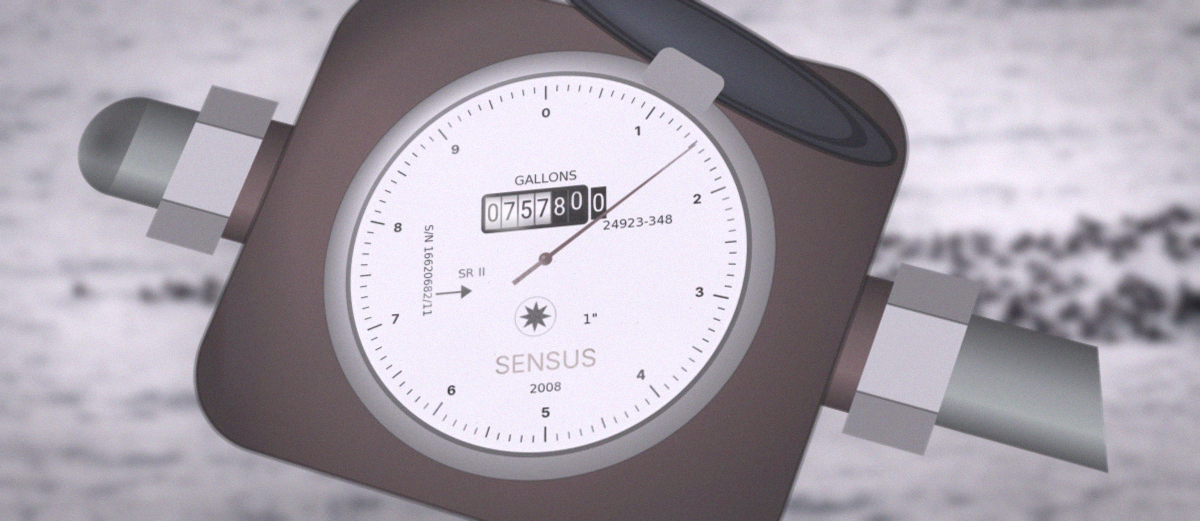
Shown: 757801.5 gal
